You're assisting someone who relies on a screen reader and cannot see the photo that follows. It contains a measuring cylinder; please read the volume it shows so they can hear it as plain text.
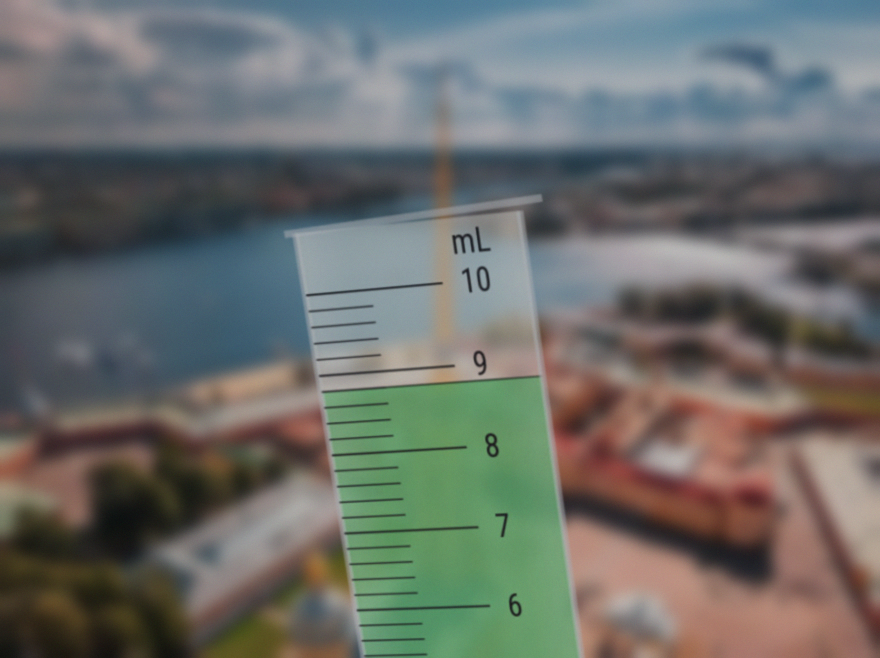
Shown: 8.8 mL
